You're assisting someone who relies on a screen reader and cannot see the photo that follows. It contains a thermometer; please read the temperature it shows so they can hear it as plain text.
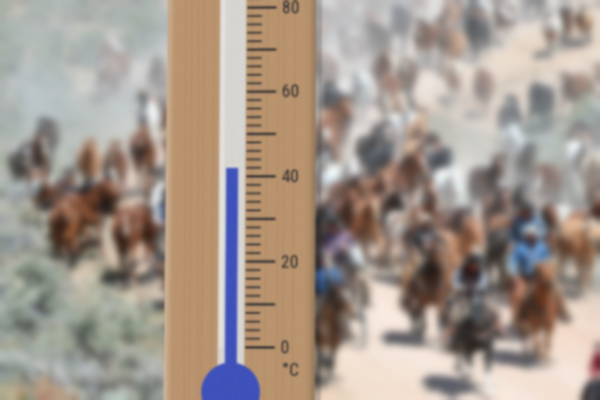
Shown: 42 °C
